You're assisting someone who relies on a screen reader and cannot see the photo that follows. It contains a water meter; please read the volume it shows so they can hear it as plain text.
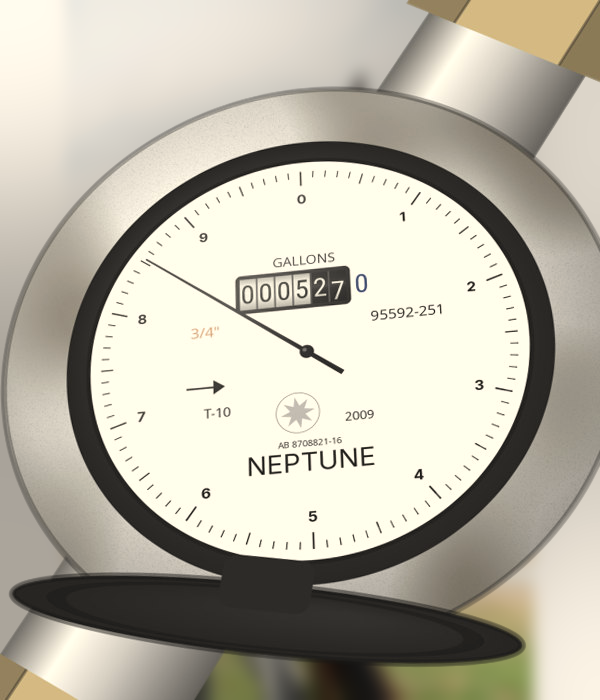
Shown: 5268.5 gal
